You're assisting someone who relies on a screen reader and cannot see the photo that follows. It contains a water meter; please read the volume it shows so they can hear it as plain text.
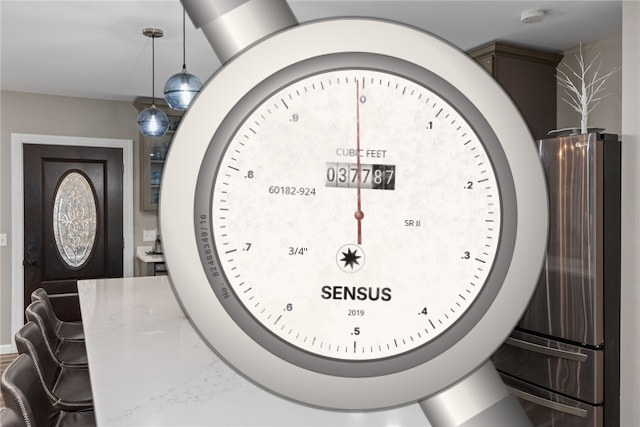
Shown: 37786.99 ft³
